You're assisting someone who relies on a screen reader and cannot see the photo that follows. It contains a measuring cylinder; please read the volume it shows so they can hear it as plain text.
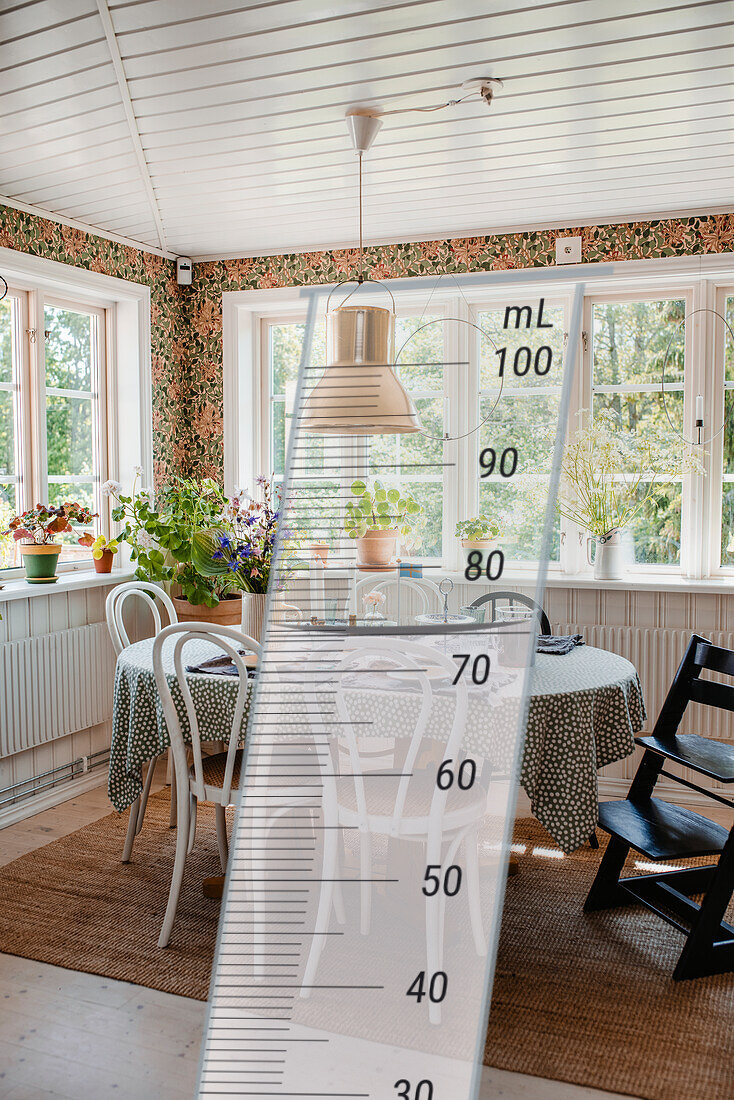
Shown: 73.5 mL
